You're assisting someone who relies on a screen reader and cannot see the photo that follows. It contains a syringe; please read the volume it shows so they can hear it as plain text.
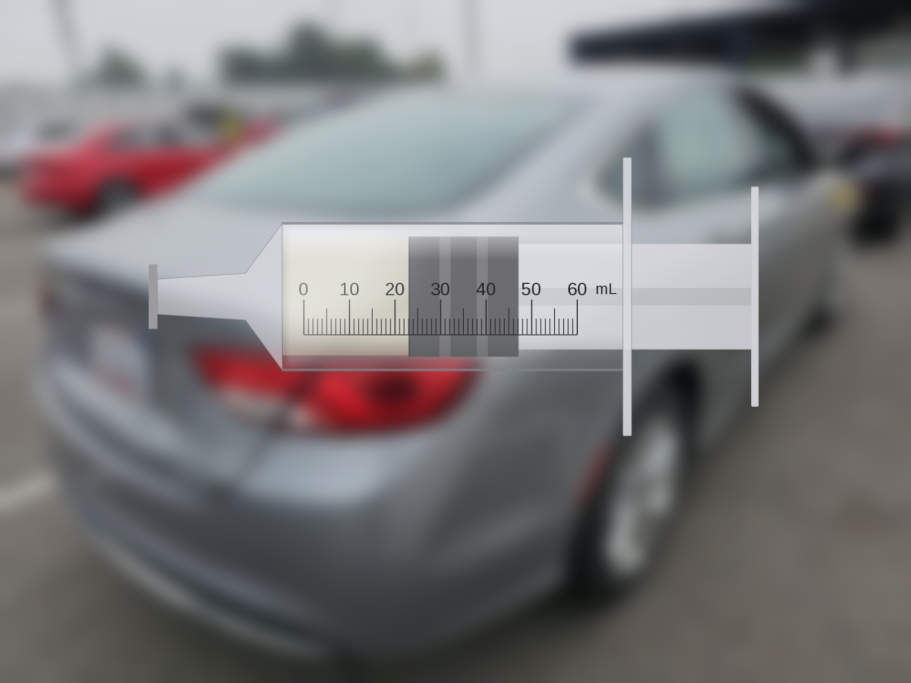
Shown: 23 mL
